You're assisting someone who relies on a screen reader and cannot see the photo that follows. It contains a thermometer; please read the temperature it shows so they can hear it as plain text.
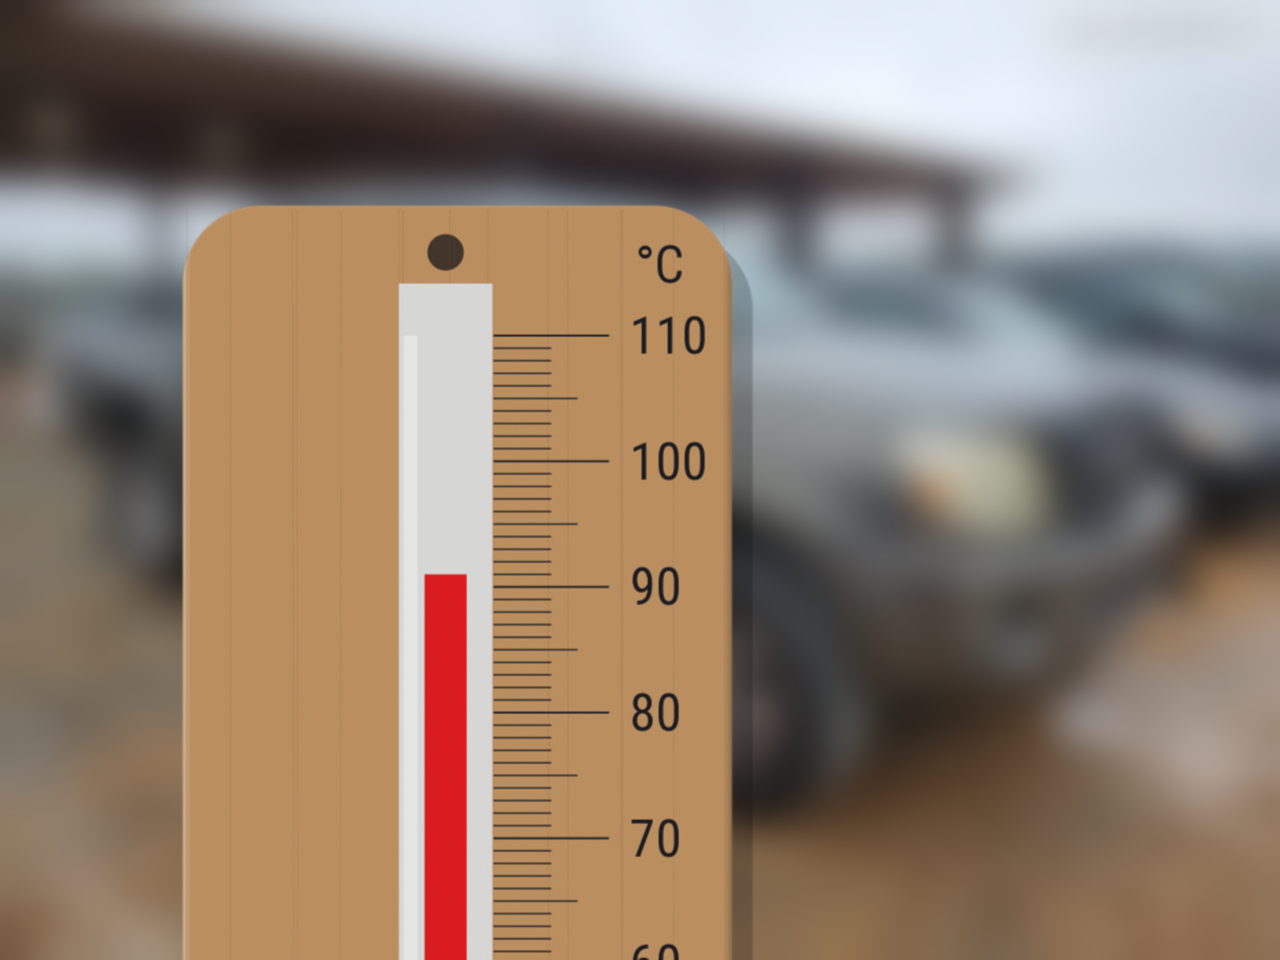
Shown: 91 °C
